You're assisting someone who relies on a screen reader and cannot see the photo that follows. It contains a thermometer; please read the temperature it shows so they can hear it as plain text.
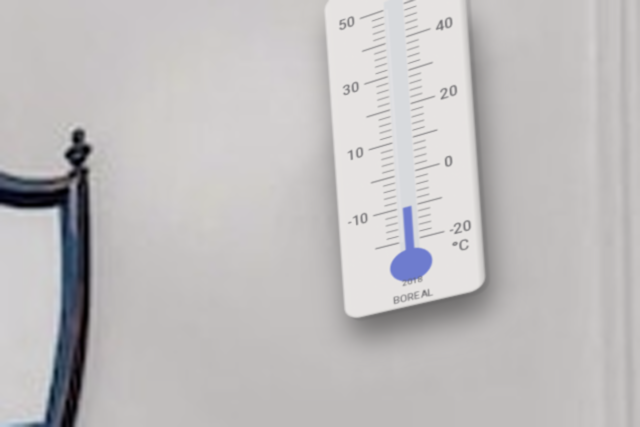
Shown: -10 °C
